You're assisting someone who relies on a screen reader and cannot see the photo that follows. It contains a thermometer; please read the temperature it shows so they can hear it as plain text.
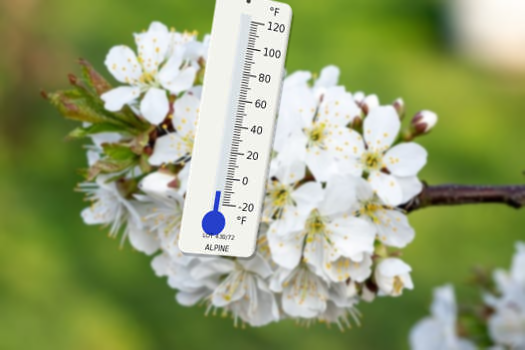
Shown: -10 °F
